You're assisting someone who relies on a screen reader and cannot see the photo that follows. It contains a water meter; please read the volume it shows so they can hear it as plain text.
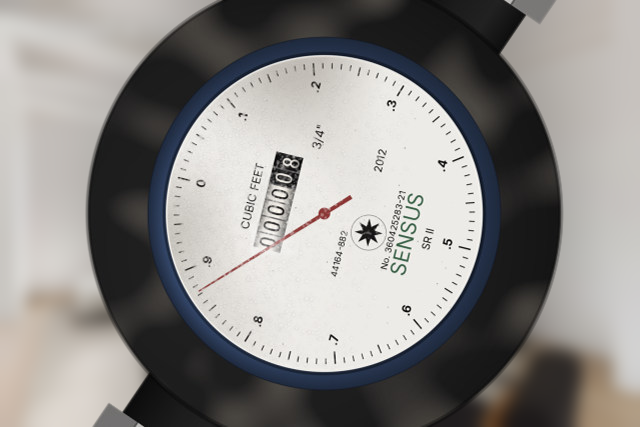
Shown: 7.87 ft³
